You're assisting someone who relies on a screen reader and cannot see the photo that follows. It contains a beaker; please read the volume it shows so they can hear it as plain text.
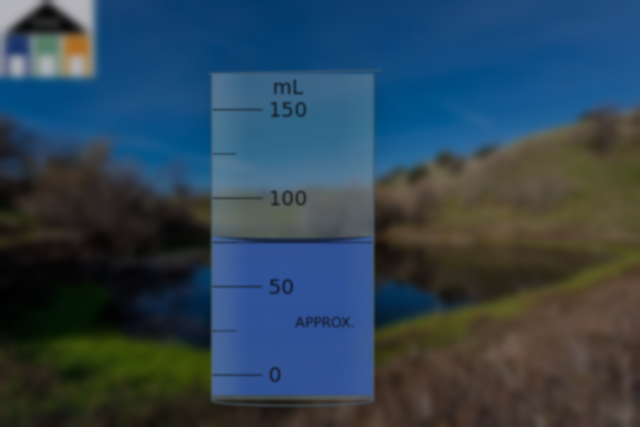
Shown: 75 mL
